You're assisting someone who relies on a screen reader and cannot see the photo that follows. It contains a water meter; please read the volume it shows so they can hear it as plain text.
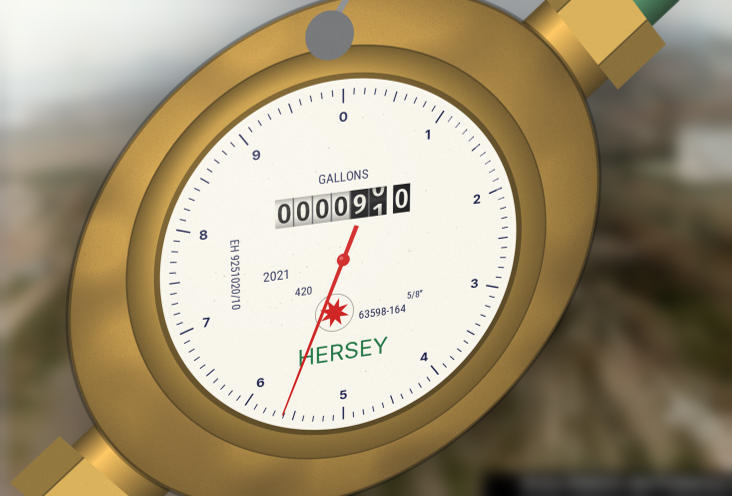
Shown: 905.6 gal
